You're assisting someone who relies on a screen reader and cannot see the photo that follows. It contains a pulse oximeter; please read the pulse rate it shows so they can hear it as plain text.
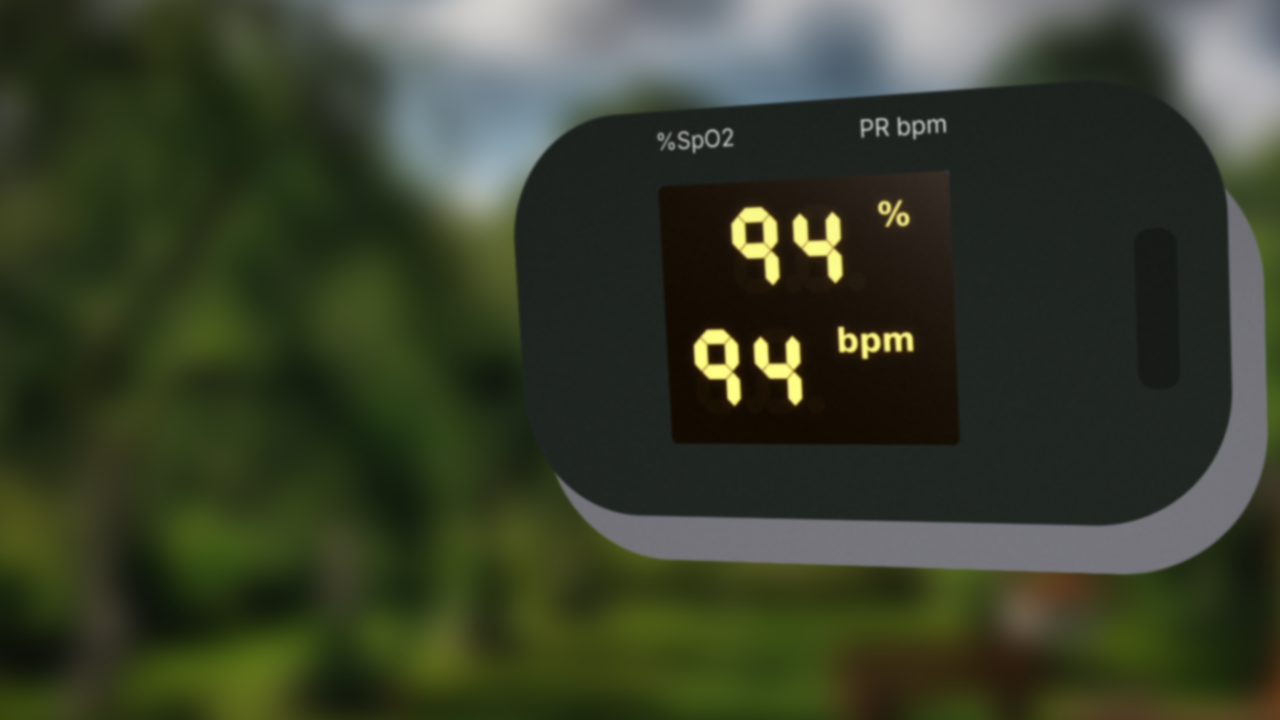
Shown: 94 bpm
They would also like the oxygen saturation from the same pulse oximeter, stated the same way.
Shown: 94 %
